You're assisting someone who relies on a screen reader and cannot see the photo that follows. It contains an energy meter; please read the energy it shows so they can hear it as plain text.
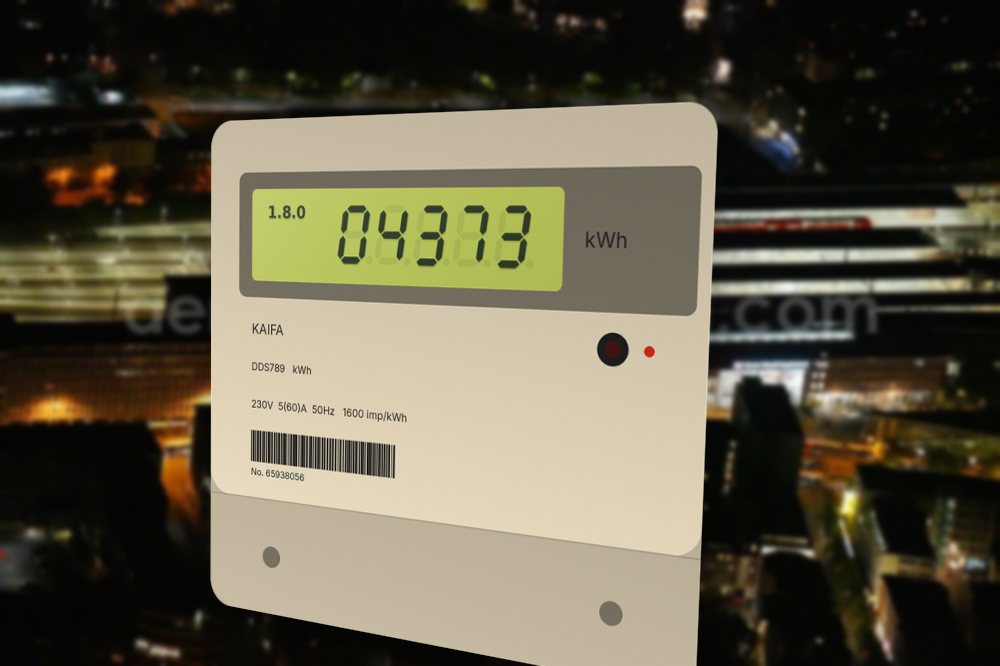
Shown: 4373 kWh
